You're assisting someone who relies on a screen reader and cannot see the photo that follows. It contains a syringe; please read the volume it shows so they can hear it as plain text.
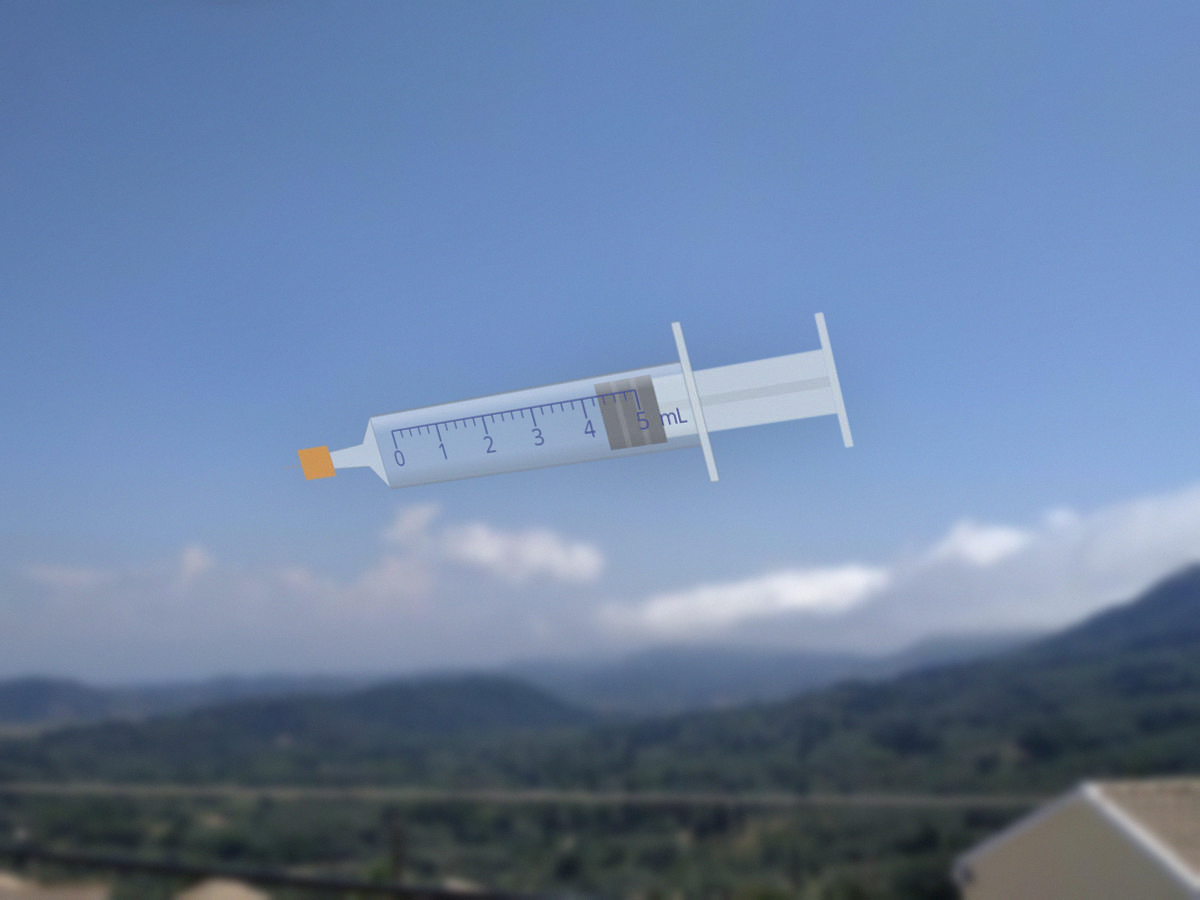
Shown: 4.3 mL
